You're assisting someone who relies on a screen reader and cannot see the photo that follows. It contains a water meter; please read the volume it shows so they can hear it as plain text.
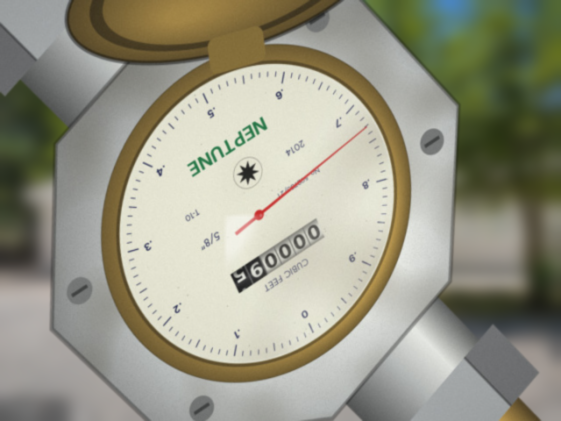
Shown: 94.73 ft³
